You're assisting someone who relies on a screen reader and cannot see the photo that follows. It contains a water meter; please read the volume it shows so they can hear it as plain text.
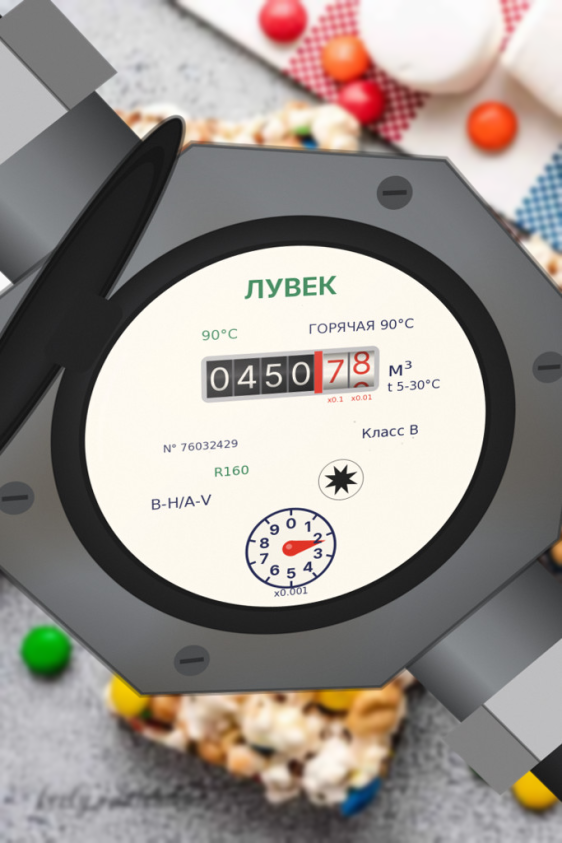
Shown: 450.782 m³
